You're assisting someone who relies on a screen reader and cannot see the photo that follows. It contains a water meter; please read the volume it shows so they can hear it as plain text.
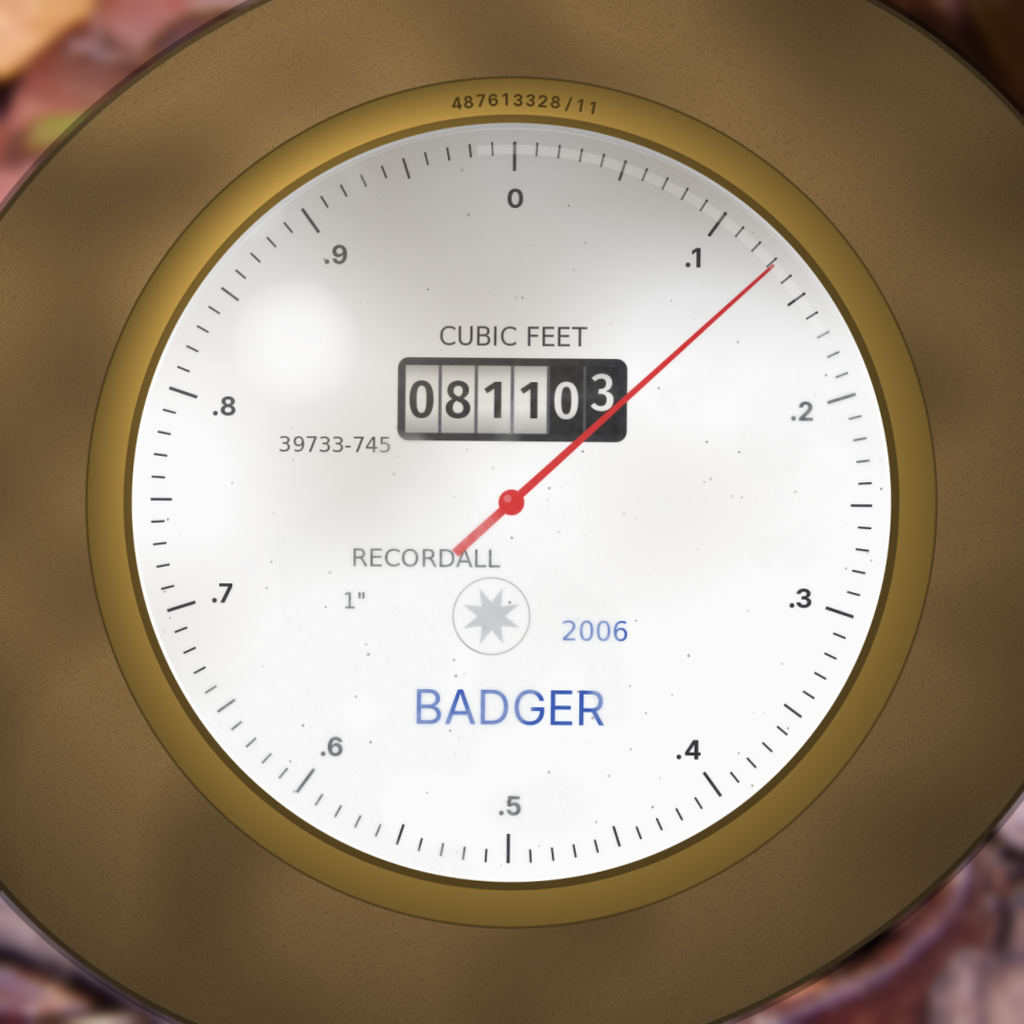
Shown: 81103.13 ft³
